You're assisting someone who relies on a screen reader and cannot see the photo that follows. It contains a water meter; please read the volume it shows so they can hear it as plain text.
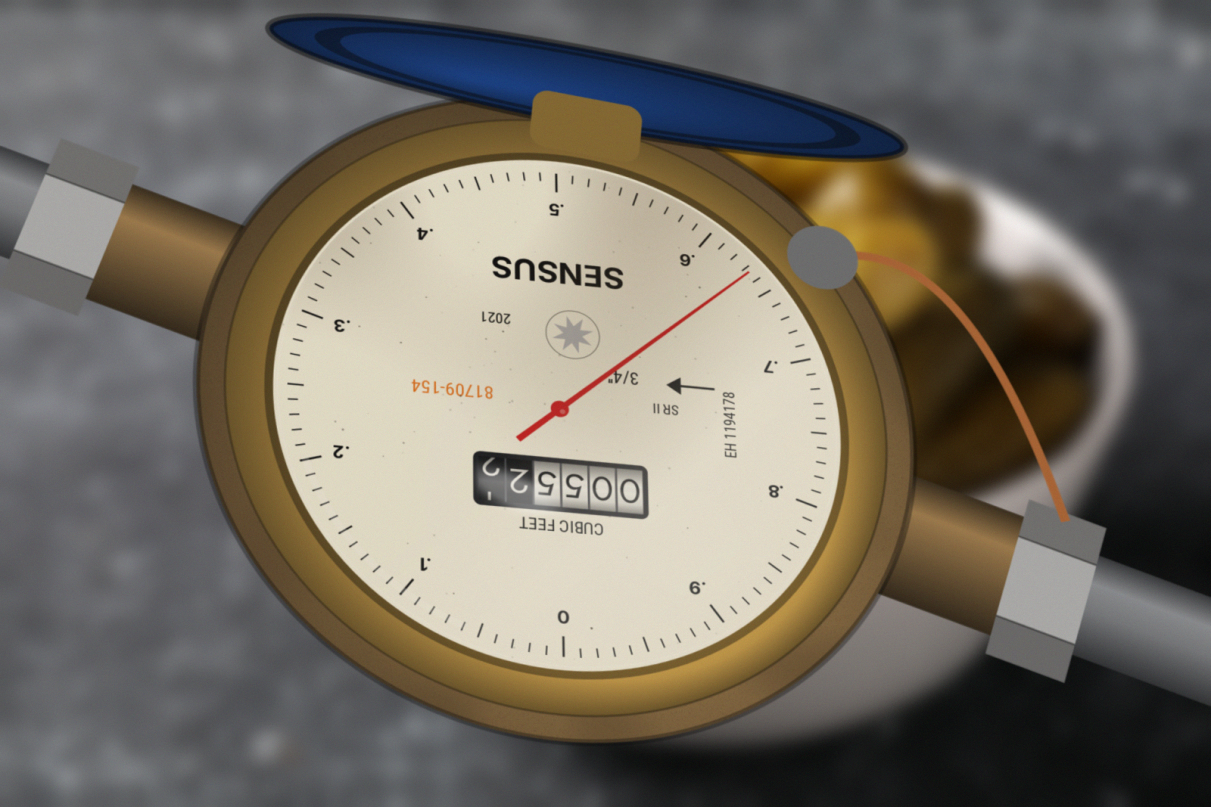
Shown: 5521.63 ft³
